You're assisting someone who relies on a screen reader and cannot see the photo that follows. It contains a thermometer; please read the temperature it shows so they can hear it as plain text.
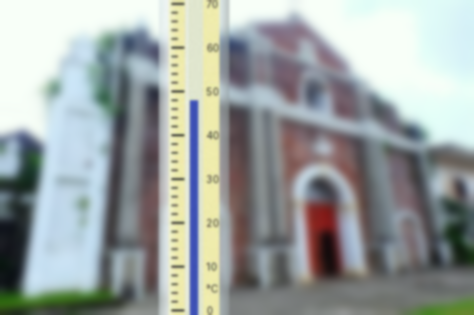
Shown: 48 °C
